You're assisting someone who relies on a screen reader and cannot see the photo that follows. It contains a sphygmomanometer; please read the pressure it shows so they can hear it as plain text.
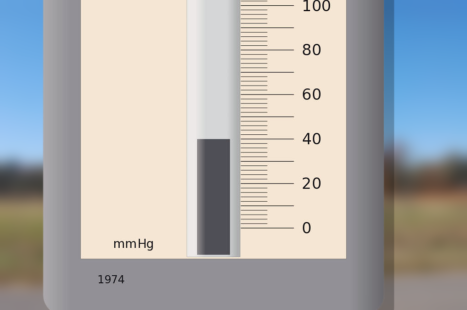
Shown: 40 mmHg
